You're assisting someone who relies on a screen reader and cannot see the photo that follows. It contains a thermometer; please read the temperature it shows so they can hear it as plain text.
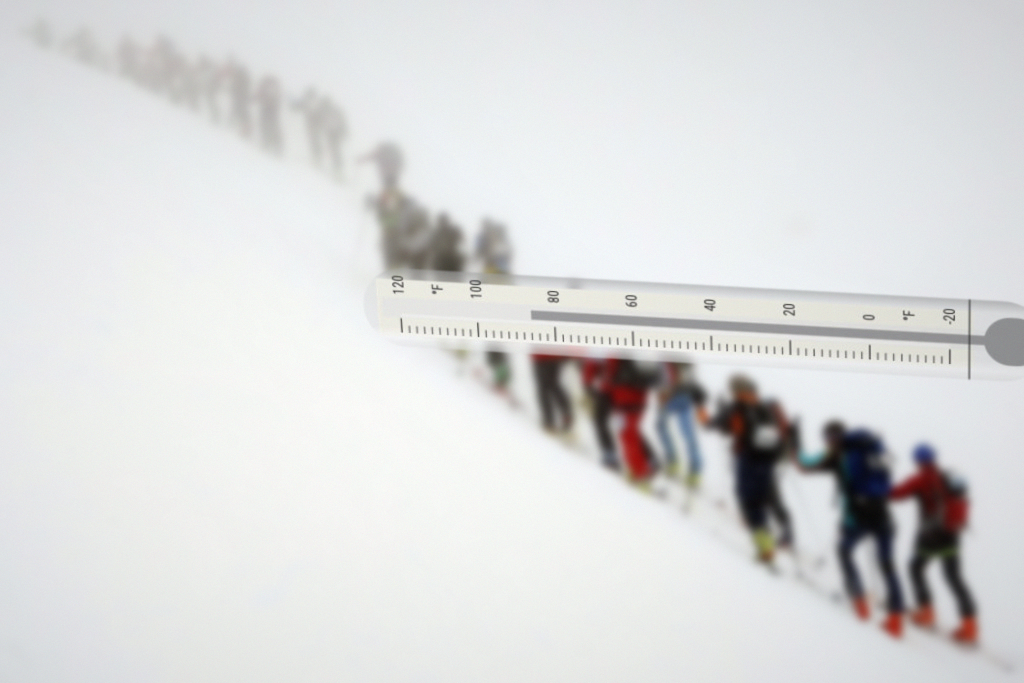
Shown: 86 °F
